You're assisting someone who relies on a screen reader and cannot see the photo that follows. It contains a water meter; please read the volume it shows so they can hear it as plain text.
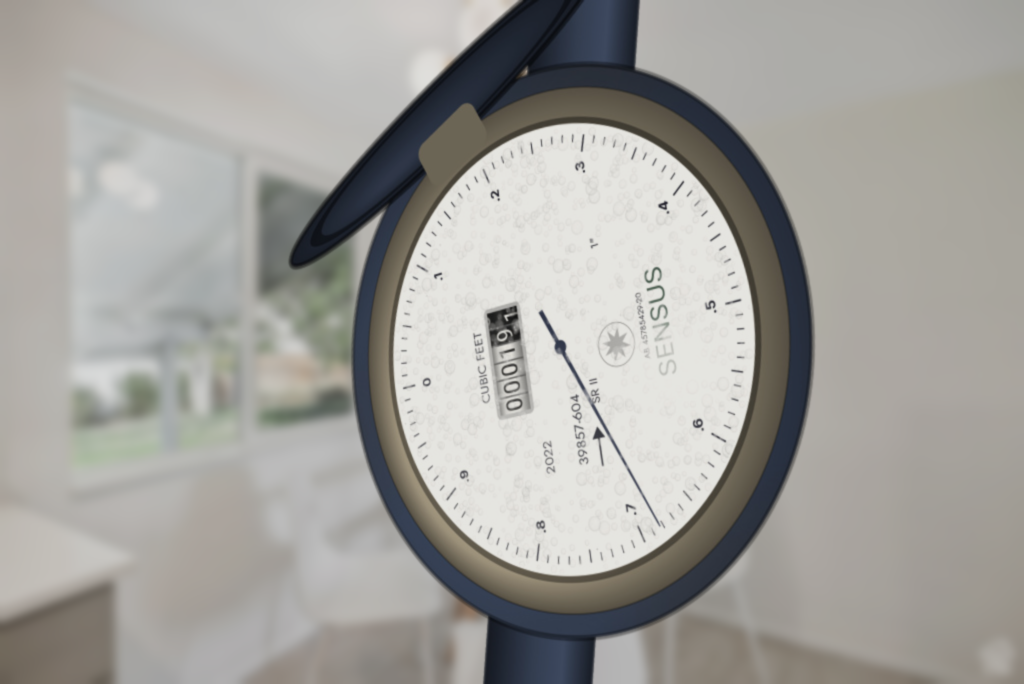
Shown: 190.68 ft³
